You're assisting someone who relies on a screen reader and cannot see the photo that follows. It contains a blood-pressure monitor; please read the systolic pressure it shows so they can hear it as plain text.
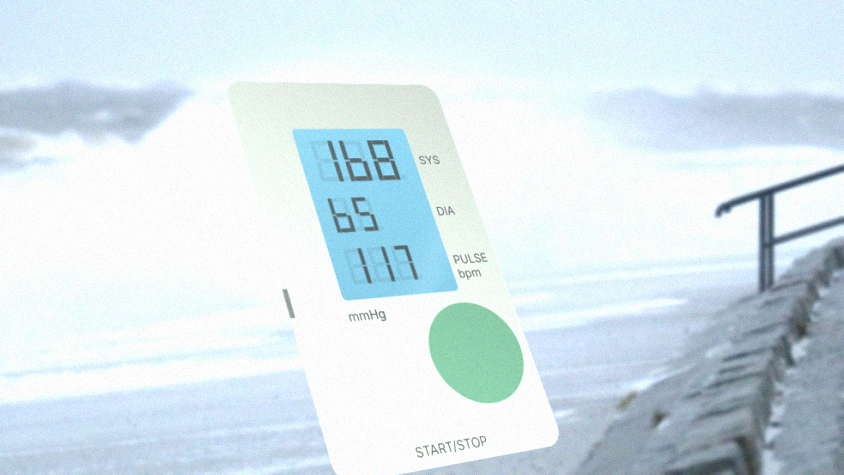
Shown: 168 mmHg
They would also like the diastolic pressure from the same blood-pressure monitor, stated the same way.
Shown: 65 mmHg
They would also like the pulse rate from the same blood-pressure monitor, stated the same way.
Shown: 117 bpm
